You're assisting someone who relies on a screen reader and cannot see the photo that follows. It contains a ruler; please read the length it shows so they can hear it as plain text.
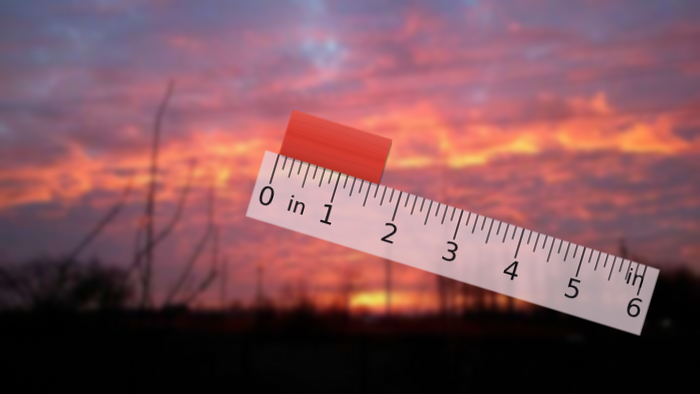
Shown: 1.625 in
